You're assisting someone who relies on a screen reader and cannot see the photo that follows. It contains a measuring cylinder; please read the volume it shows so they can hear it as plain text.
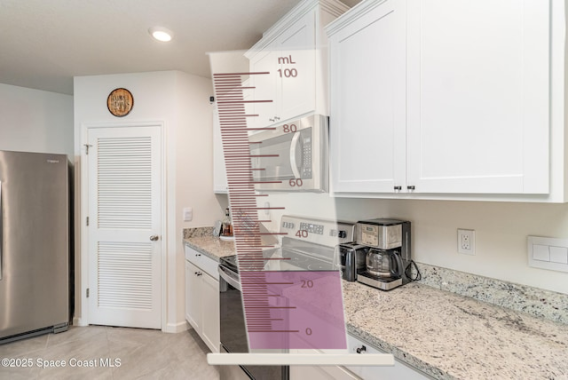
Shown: 25 mL
